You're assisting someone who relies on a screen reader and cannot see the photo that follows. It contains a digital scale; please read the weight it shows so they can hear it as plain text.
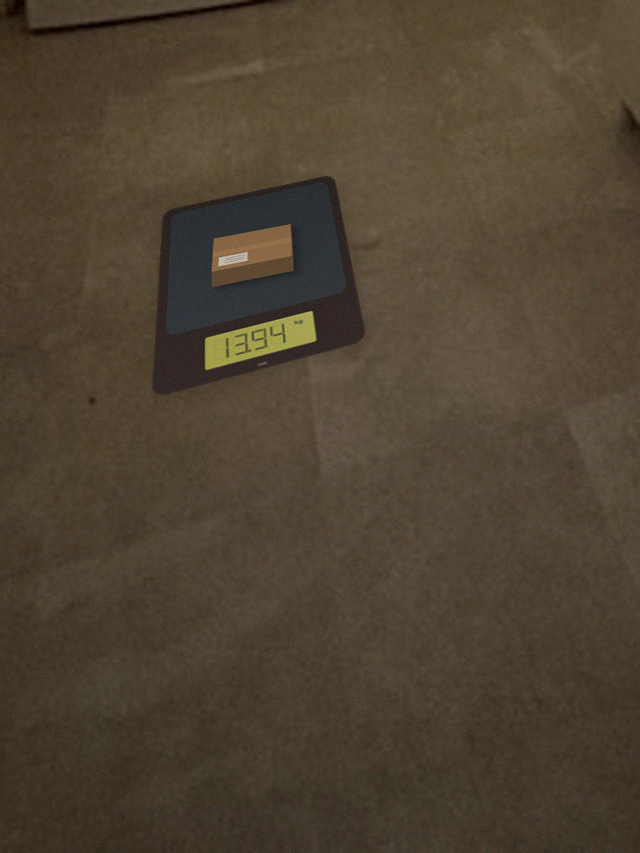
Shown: 13.94 kg
